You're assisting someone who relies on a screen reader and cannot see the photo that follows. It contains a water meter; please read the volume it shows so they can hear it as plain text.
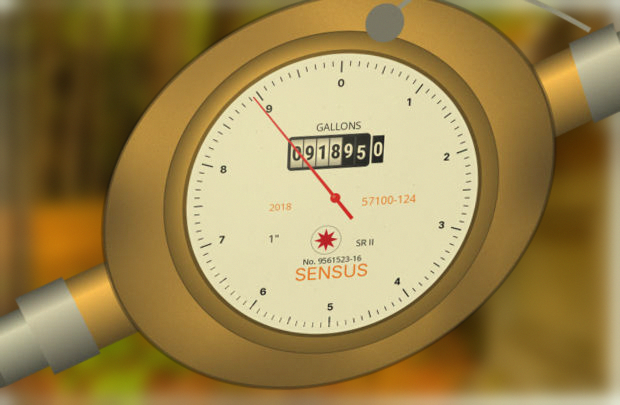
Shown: 918948.9 gal
